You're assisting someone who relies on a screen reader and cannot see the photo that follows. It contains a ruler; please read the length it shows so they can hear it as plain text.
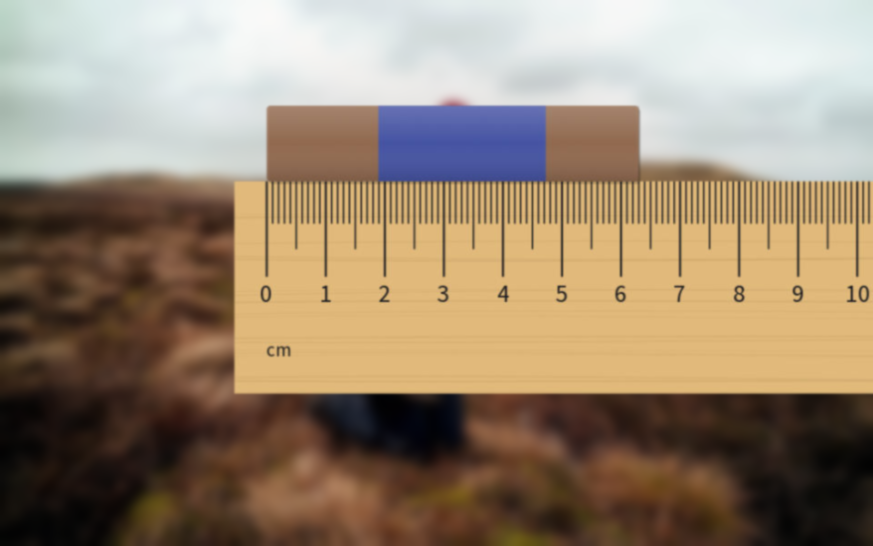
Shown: 6.3 cm
